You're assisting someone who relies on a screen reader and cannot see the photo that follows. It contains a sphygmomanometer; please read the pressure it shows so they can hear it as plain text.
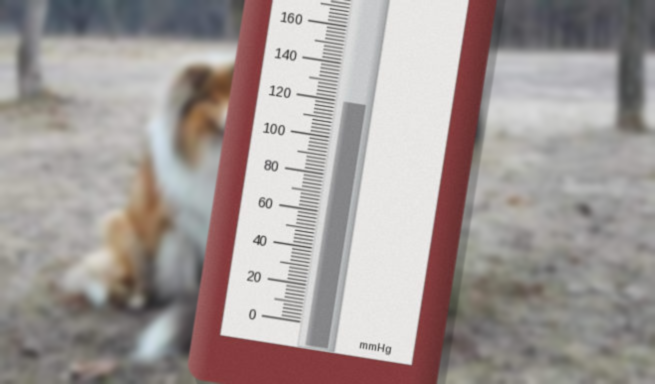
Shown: 120 mmHg
